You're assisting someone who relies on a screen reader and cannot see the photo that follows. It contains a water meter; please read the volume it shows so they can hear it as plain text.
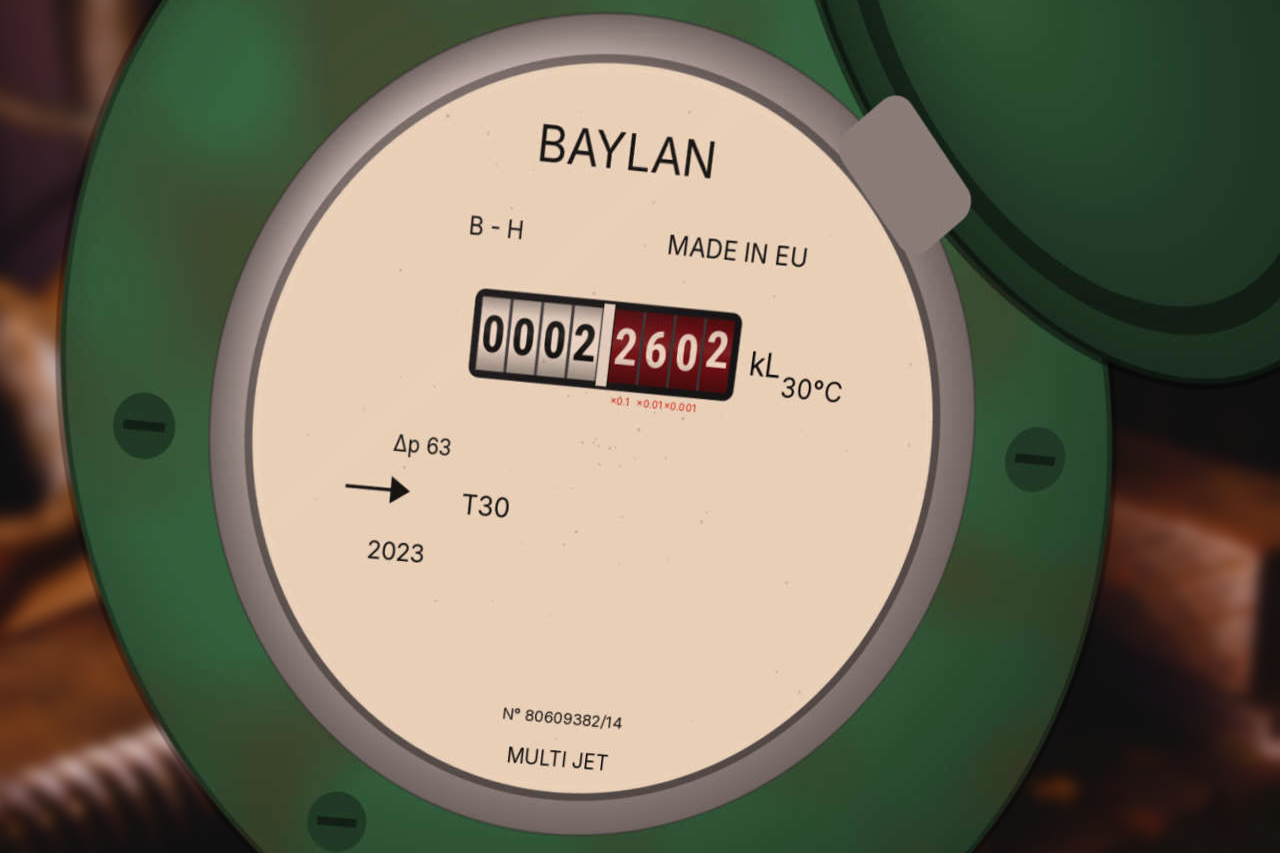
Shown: 2.2602 kL
